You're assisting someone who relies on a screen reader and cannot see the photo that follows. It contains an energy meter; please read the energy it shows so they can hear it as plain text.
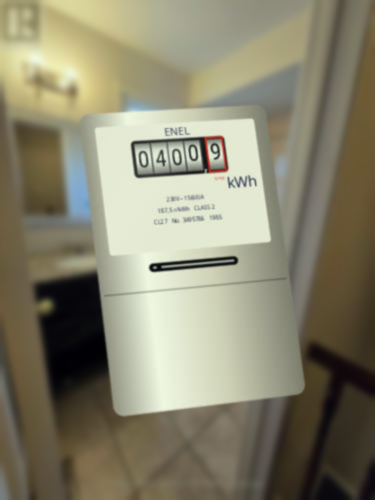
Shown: 400.9 kWh
